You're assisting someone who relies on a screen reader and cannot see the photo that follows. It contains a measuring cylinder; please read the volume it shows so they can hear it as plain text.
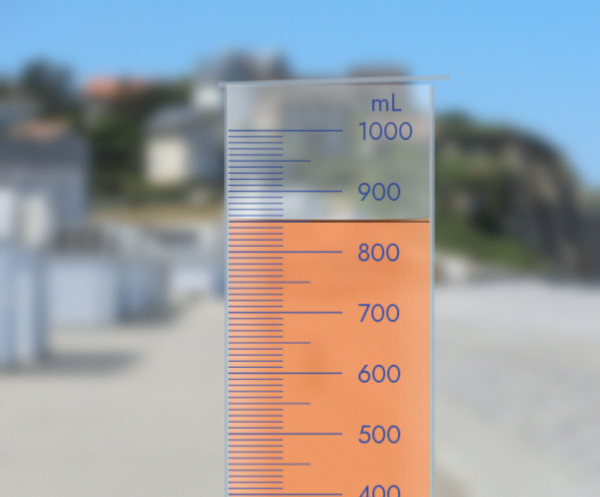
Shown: 850 mL
